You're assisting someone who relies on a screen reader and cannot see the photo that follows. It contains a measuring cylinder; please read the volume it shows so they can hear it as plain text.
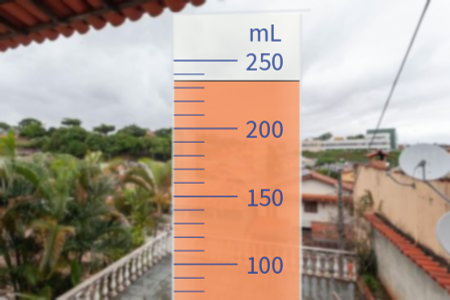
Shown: 235 mL
